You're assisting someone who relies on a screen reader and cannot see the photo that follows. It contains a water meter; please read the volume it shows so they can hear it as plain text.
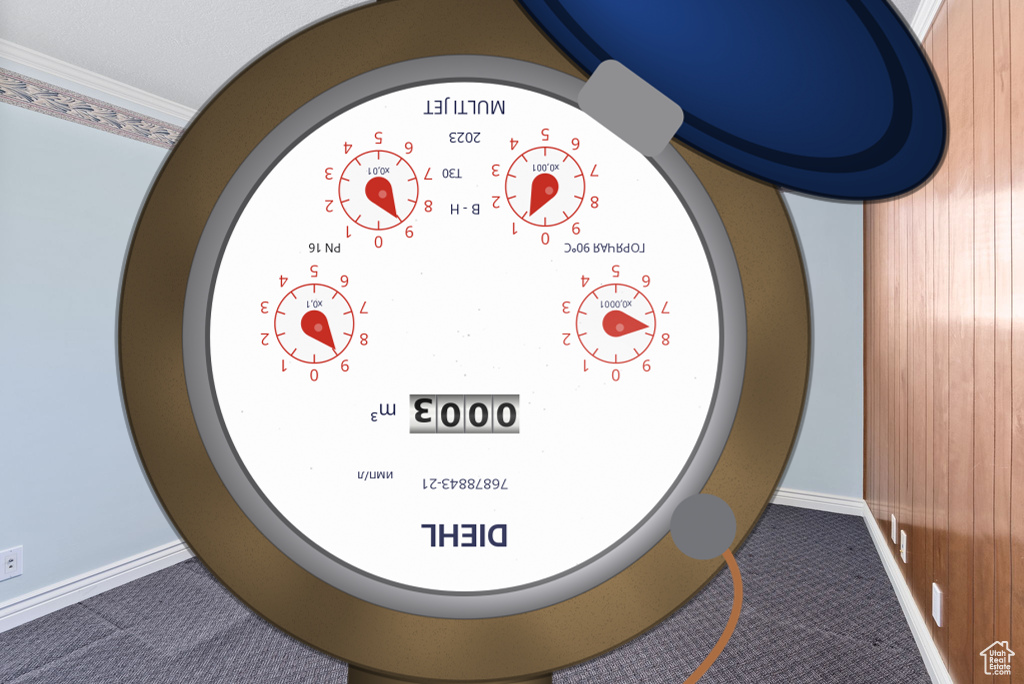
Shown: 2.8907 m³
